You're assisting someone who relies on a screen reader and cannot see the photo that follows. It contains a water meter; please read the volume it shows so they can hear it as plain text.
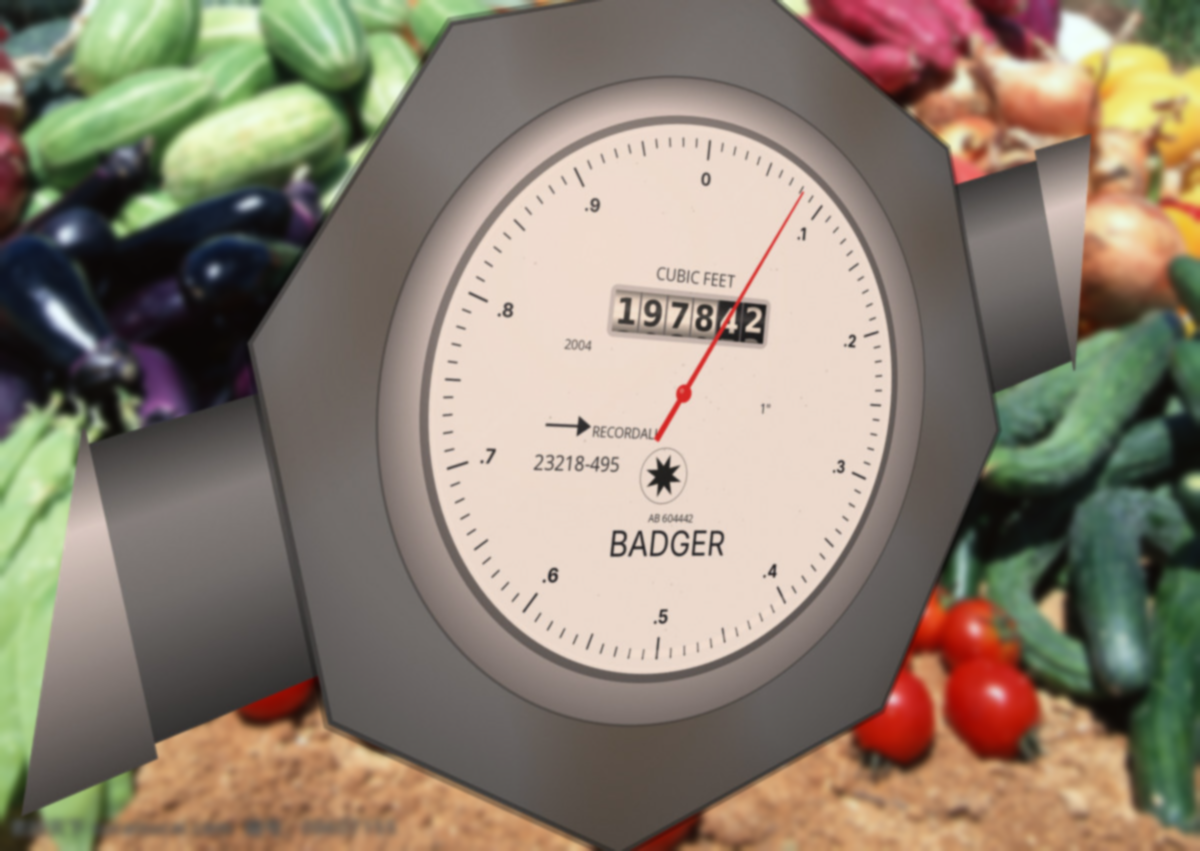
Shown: 197842.08 ft³
